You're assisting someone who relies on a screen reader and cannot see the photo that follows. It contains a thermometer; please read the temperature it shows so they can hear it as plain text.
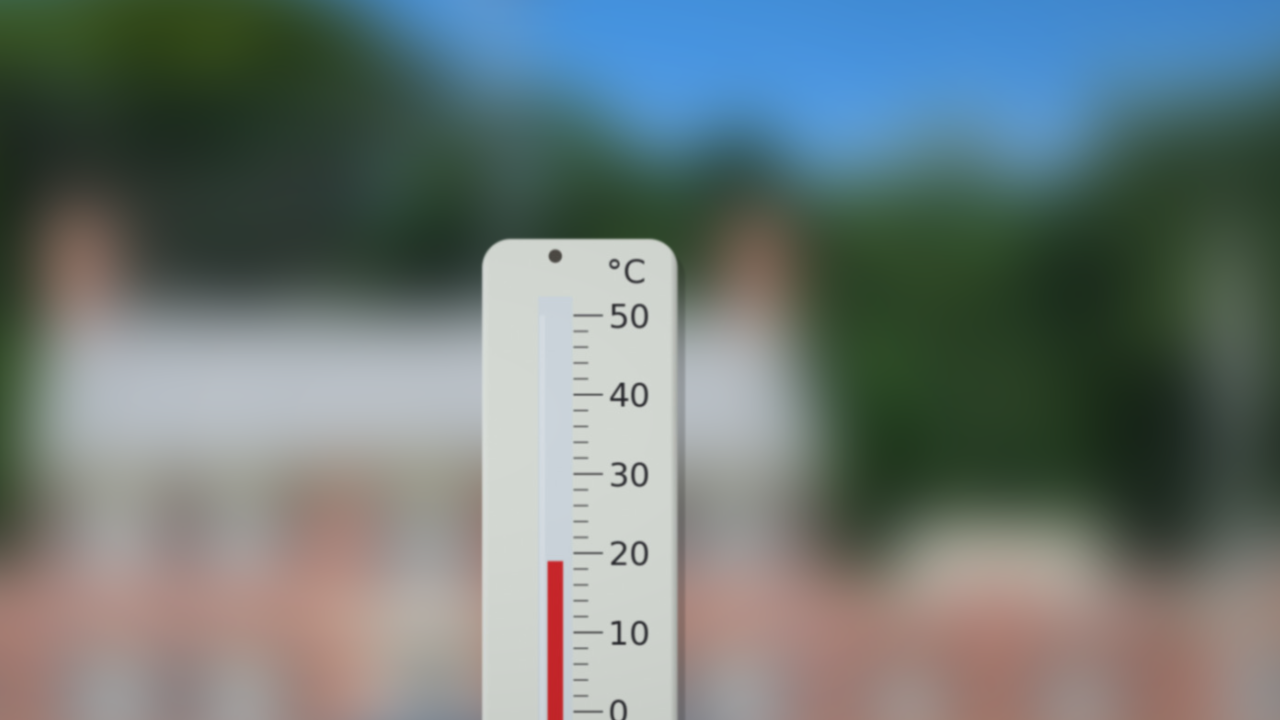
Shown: 19 °C
